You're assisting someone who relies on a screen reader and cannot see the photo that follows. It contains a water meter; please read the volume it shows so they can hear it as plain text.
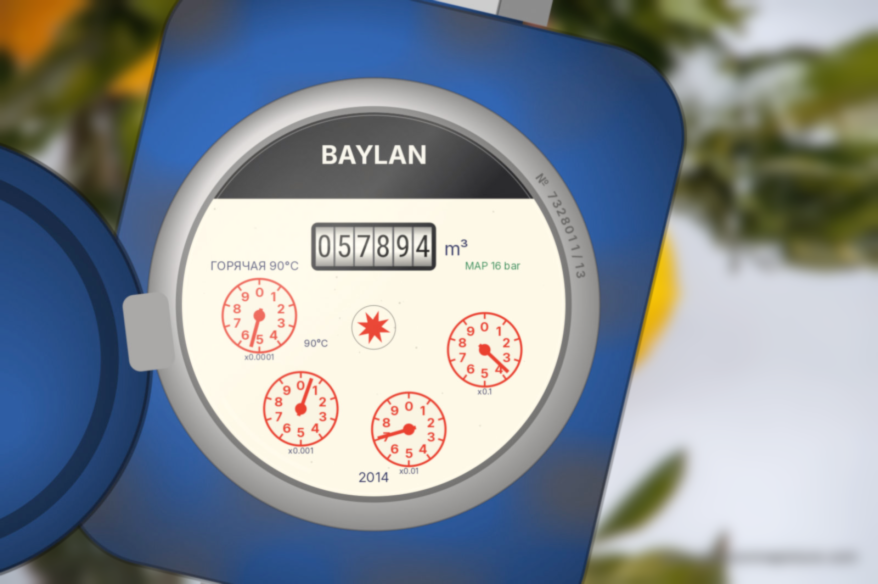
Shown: 57894.3705 m³
